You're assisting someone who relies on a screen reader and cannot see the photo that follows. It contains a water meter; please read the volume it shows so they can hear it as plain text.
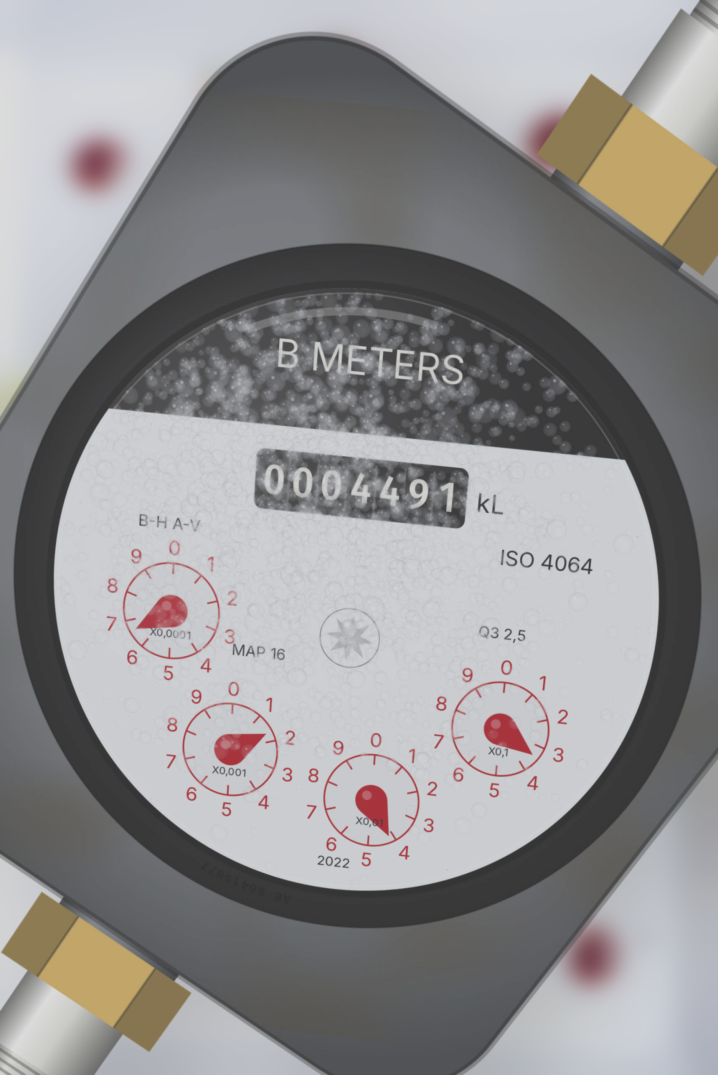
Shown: 4491.3416 kL
